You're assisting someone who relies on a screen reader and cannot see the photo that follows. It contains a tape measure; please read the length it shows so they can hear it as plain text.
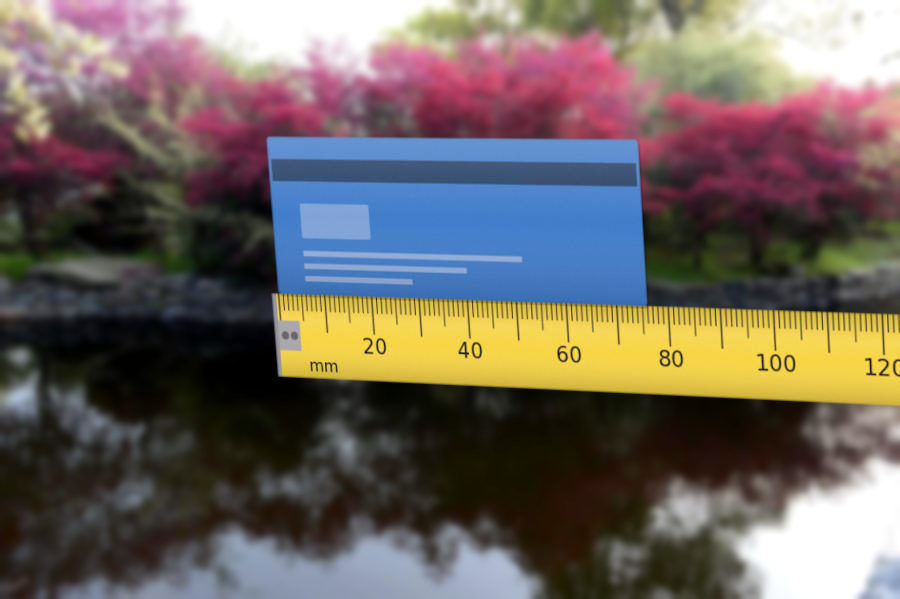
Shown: 76 mm
